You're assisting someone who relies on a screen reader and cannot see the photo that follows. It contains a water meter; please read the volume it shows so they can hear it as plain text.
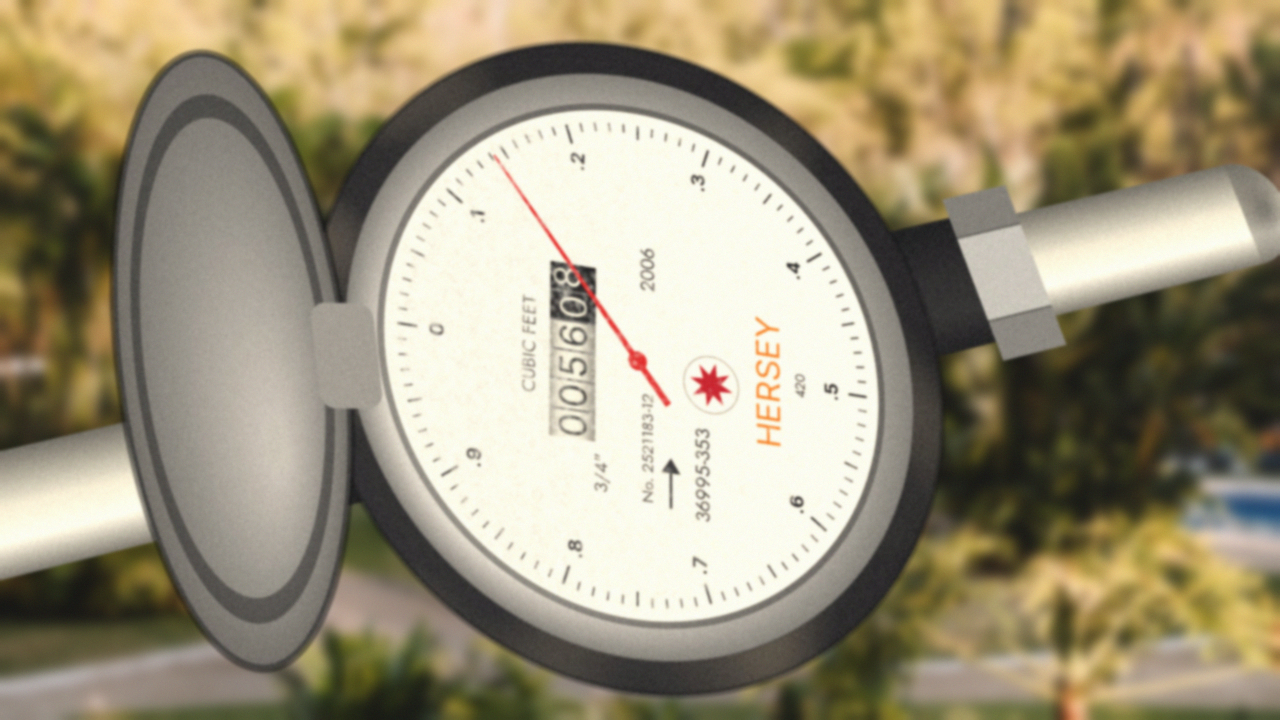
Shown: 5608.14 ft³
